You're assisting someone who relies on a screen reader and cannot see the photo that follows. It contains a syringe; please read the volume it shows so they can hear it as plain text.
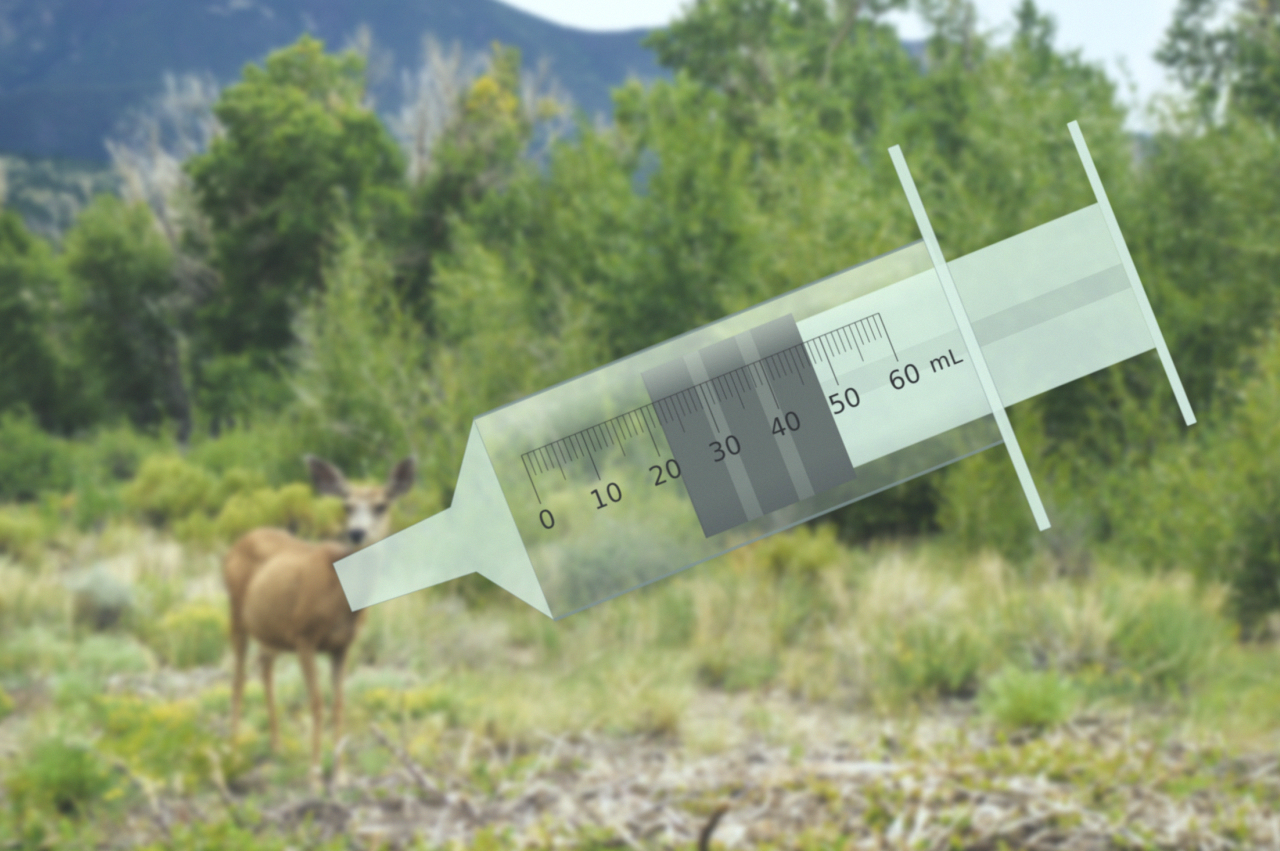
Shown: 22 mL
